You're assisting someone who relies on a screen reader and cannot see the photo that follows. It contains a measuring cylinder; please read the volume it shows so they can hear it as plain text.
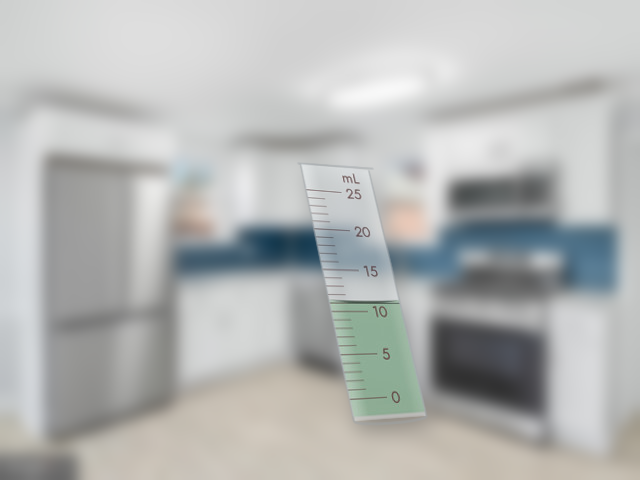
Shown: 11 mL
